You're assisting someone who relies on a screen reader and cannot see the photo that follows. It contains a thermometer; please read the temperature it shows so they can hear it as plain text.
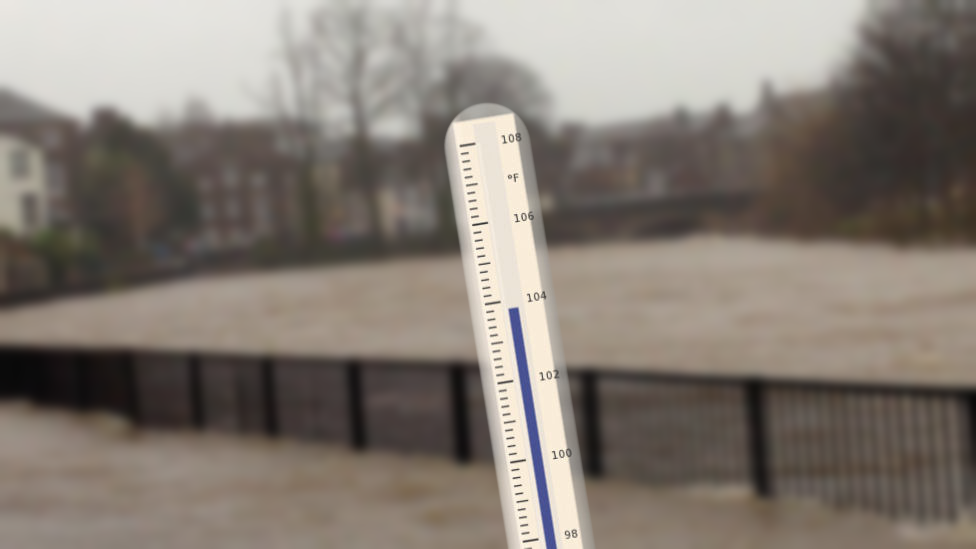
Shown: 103.8 °F
